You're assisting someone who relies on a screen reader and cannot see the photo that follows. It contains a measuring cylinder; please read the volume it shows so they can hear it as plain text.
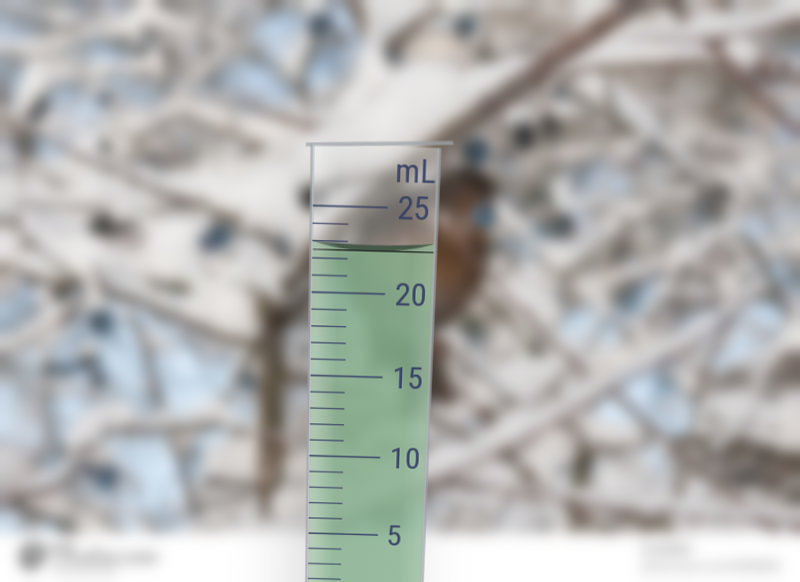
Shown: 22.5 mL
